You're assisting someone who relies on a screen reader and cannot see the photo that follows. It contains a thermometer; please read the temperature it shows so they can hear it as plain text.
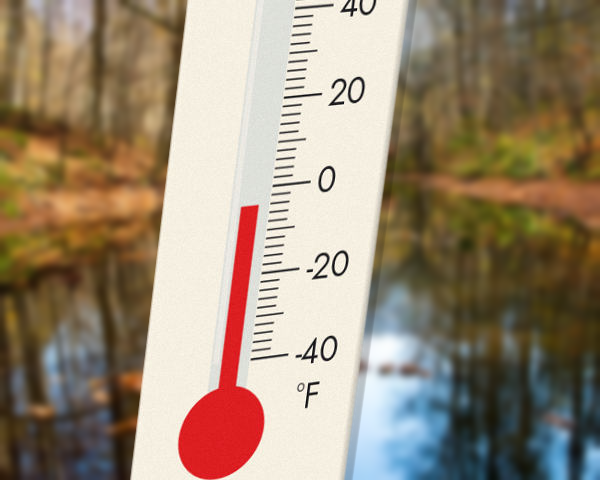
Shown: -4 °F
